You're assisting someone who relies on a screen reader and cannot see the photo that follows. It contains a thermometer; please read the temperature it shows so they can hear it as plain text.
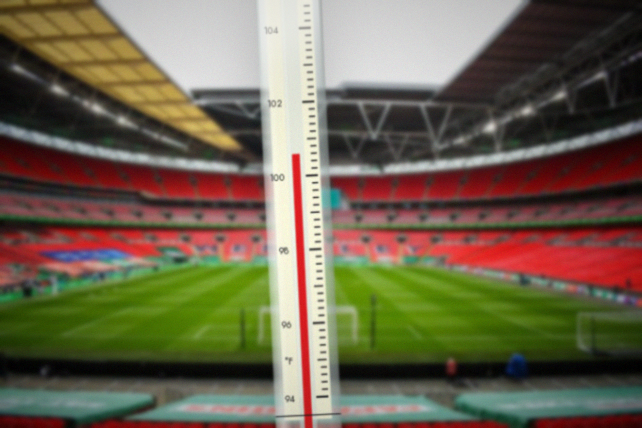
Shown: 100.6 °F
